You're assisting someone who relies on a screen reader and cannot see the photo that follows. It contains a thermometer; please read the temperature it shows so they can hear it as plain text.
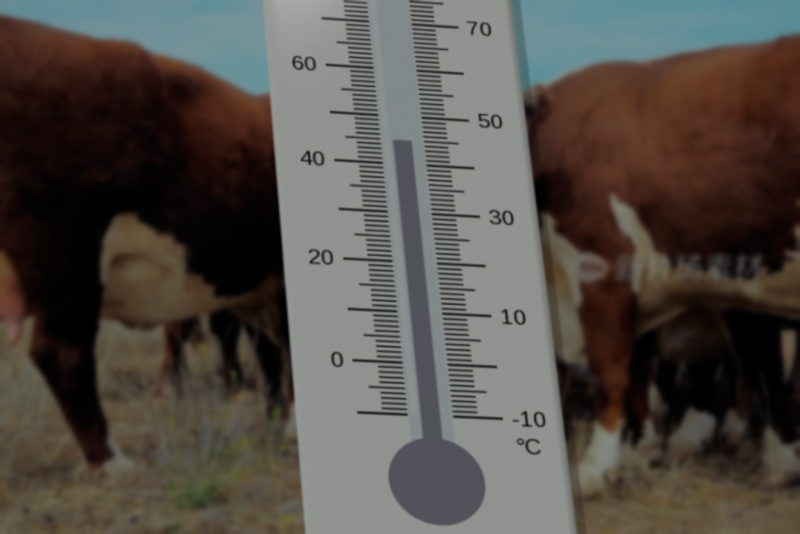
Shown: 45 °C
